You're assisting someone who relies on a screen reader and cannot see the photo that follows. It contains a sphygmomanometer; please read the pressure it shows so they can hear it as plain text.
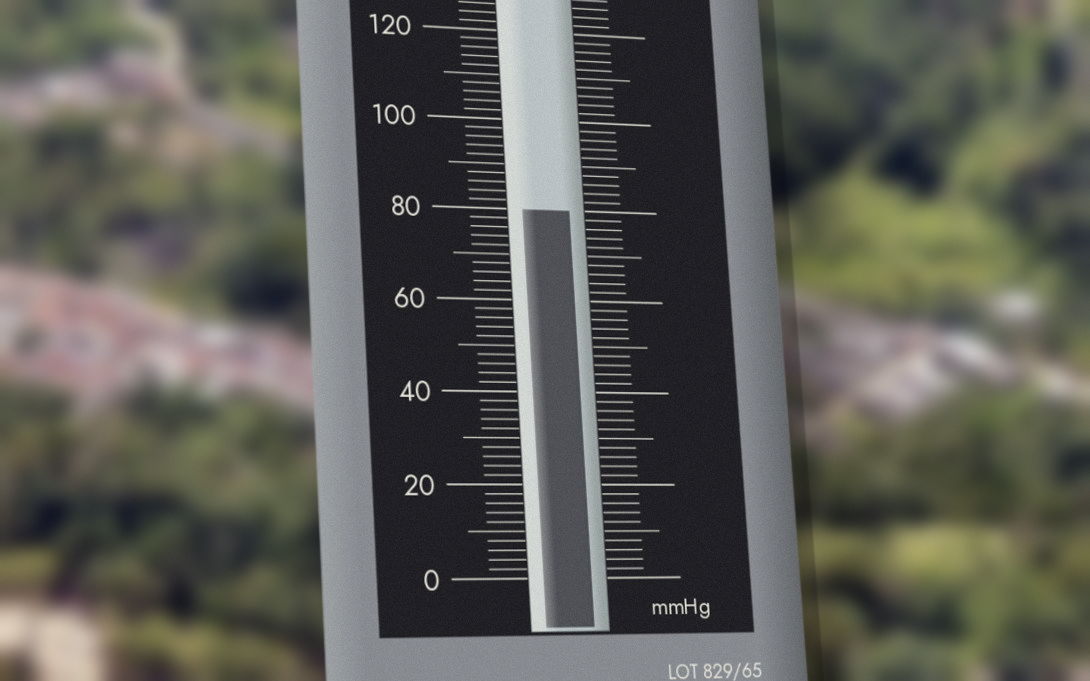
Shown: 80 mmHg
